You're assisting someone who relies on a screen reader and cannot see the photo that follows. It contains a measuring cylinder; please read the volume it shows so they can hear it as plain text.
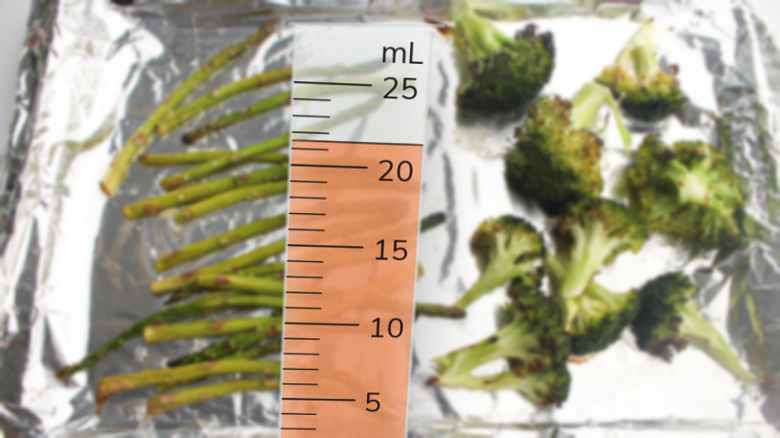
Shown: 21.5 mL
